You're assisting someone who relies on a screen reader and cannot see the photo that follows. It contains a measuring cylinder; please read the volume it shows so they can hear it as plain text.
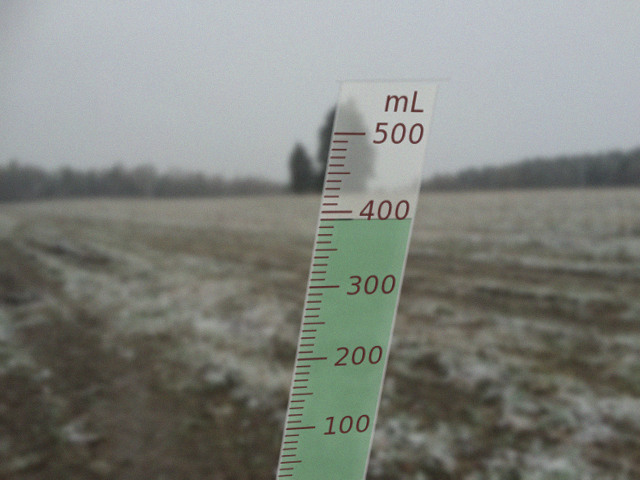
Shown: 390 mL
